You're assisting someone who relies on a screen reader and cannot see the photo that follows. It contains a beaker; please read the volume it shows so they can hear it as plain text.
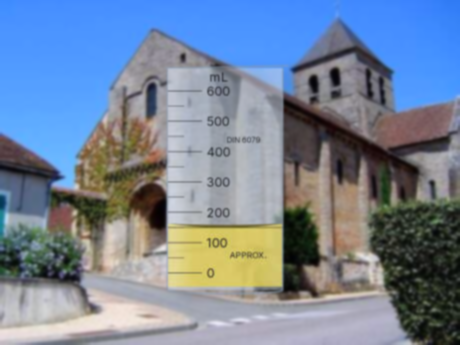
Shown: 150 mL
